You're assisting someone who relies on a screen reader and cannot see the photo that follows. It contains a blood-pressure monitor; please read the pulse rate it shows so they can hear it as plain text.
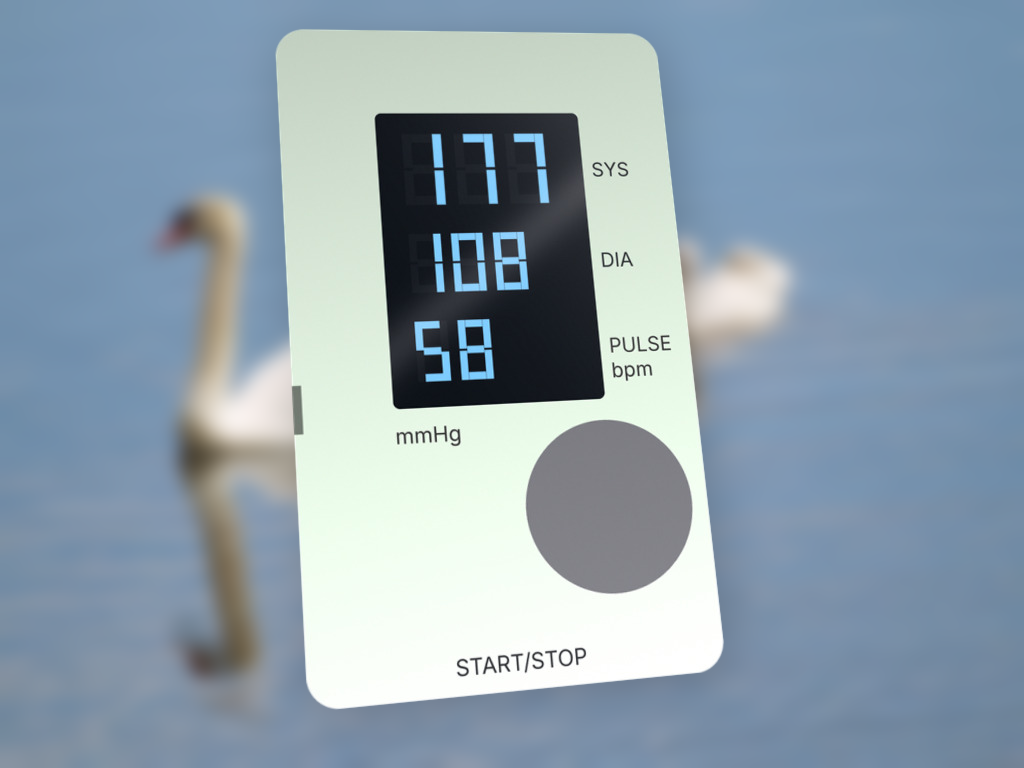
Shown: 58 bpm
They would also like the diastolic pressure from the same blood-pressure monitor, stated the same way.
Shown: 108 mmHg
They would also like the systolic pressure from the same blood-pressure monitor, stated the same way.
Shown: 177 mmHg
